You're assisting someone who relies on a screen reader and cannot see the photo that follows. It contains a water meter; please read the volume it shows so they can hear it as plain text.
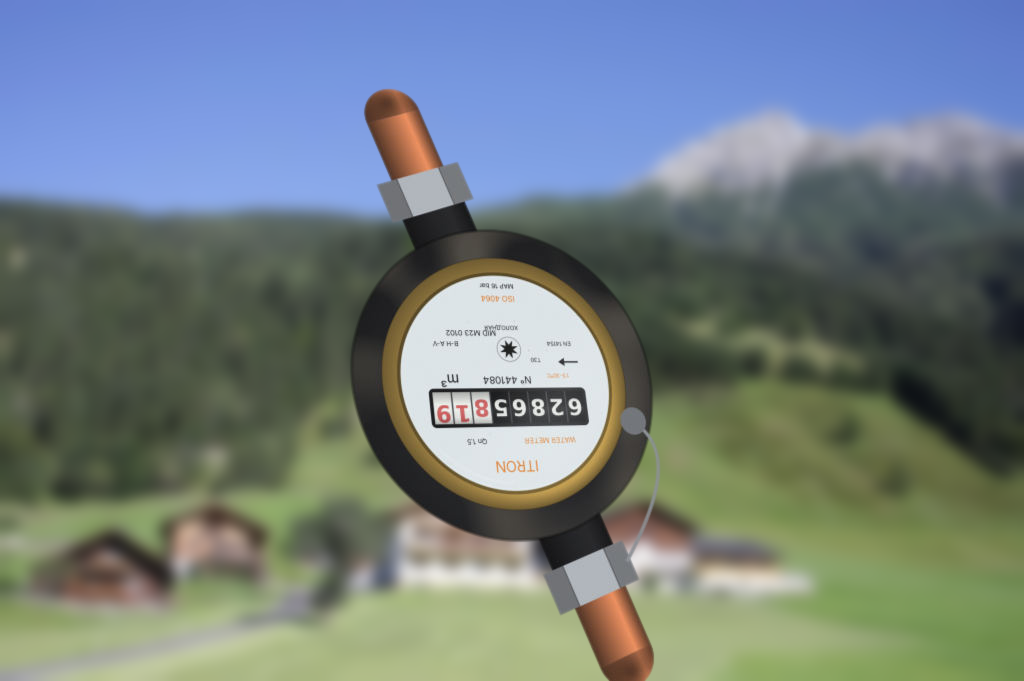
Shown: 62865.819 m³
